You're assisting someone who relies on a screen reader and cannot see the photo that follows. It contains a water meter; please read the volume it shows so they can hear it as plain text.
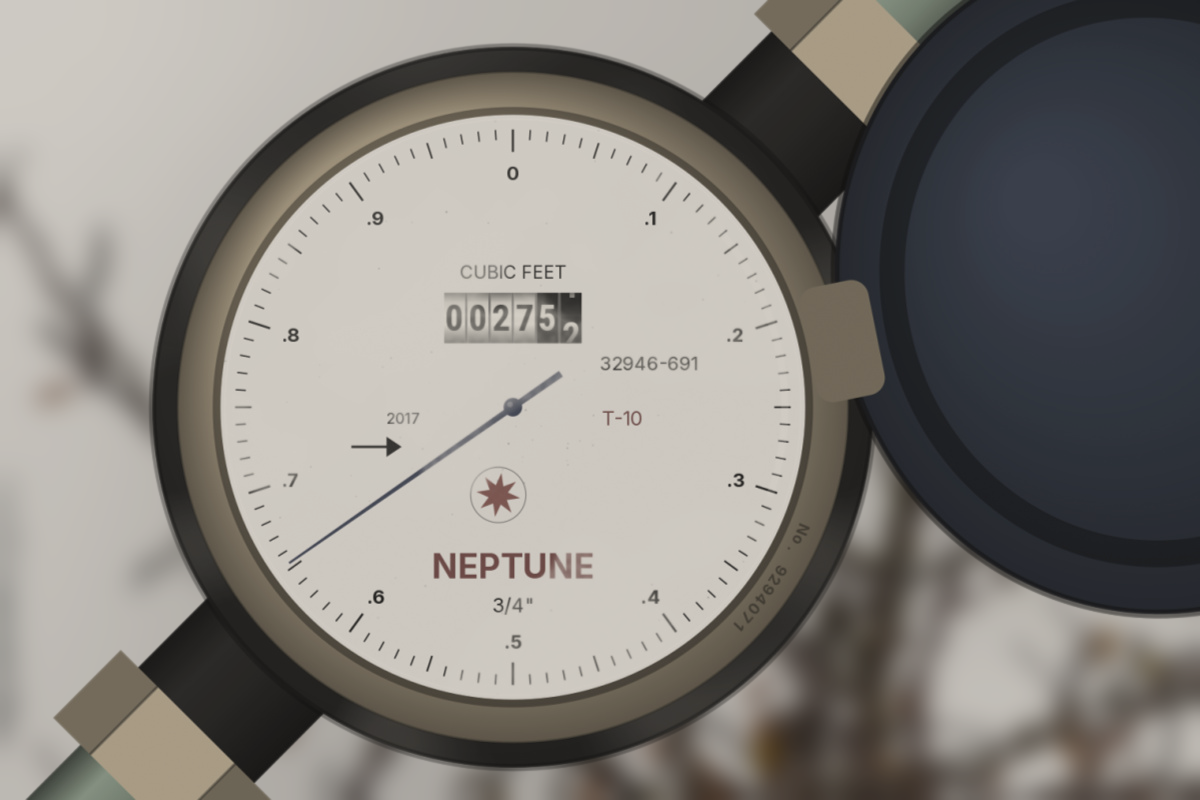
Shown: 2751.65 ft³
